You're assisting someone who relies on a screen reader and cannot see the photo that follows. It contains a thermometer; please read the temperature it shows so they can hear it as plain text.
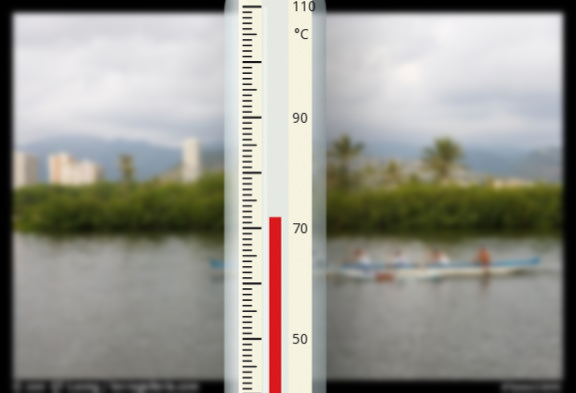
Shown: 72 °C
